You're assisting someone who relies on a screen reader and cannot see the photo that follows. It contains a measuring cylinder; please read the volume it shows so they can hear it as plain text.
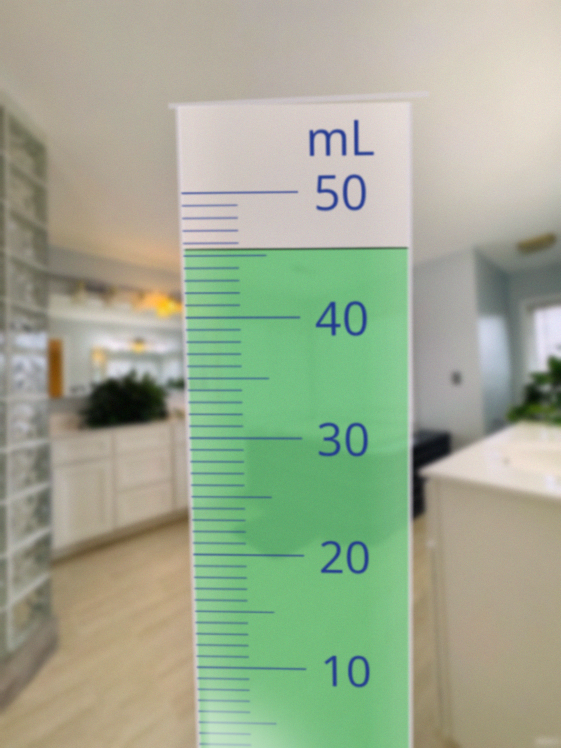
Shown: 45.5 mL
